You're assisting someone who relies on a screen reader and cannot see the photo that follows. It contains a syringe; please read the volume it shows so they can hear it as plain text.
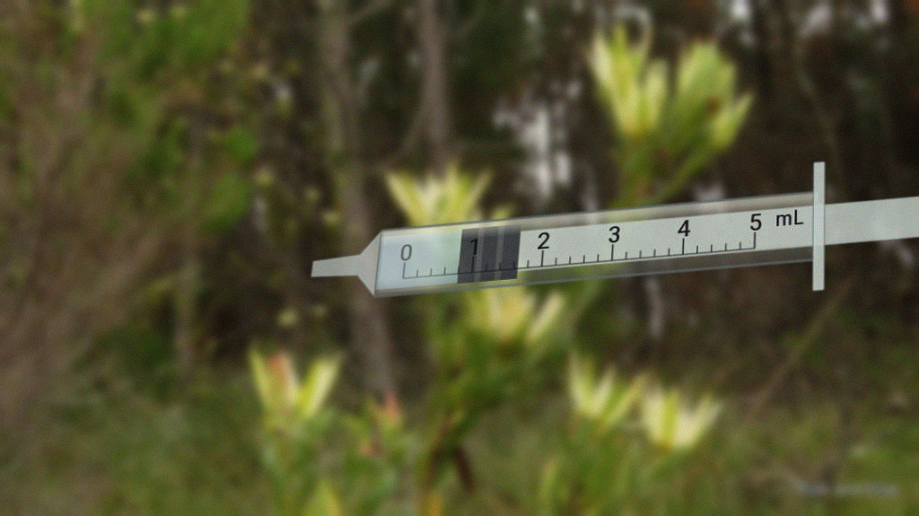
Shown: 0.8 mL
